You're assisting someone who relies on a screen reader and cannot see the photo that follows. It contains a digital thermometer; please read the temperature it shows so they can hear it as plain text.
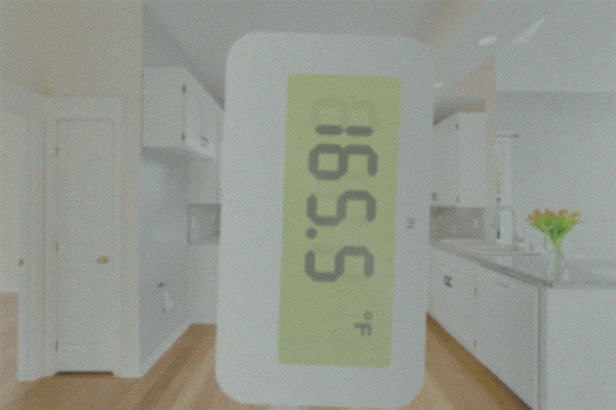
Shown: 165.5 °F
